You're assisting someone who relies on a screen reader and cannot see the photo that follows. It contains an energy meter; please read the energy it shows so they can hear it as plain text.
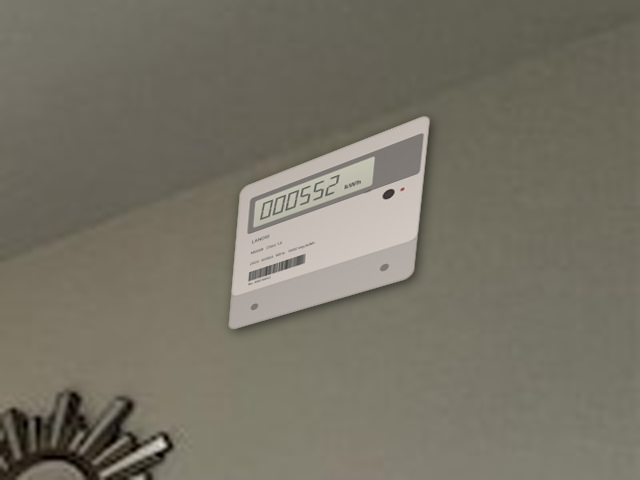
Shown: 552 kWh
